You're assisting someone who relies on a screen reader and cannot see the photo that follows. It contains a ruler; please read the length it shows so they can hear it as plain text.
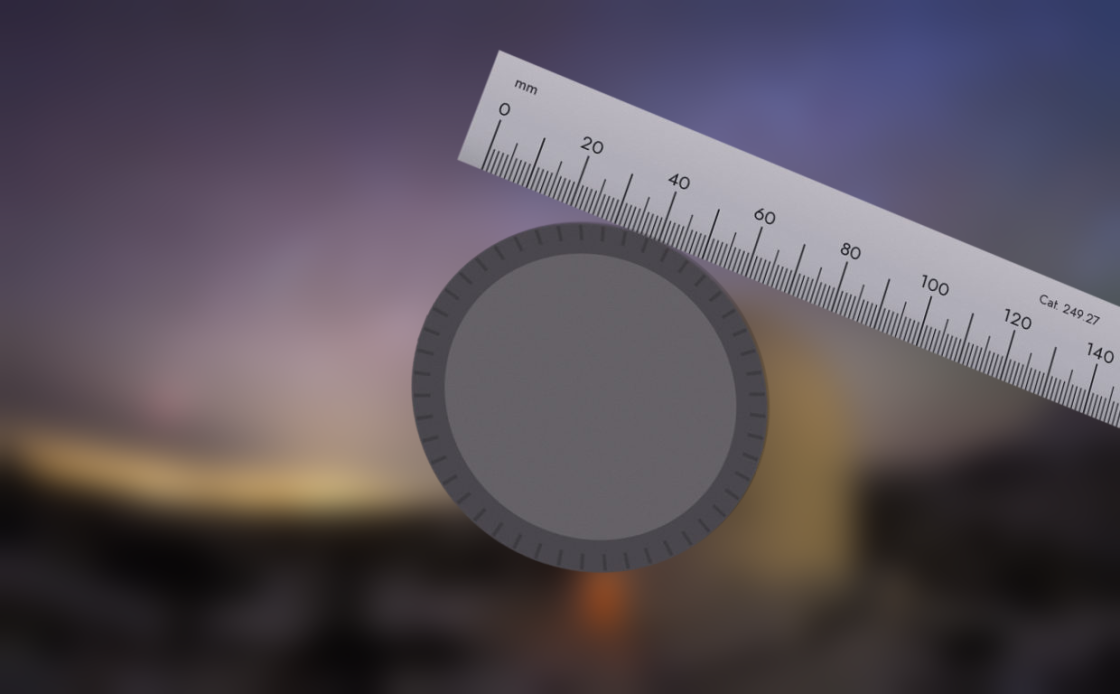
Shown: 75 mm
